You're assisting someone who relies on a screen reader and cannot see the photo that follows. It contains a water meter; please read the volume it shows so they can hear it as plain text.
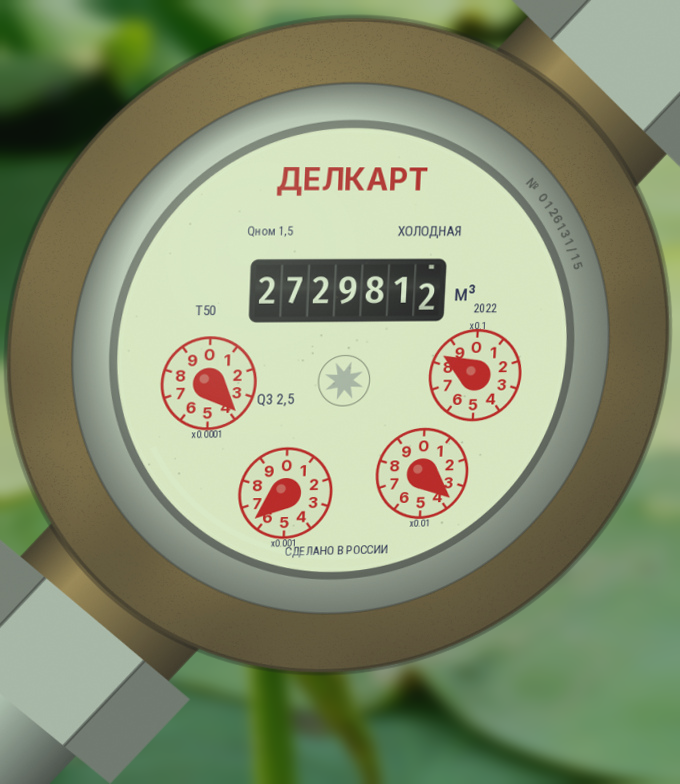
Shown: 2729811.8363 m³
